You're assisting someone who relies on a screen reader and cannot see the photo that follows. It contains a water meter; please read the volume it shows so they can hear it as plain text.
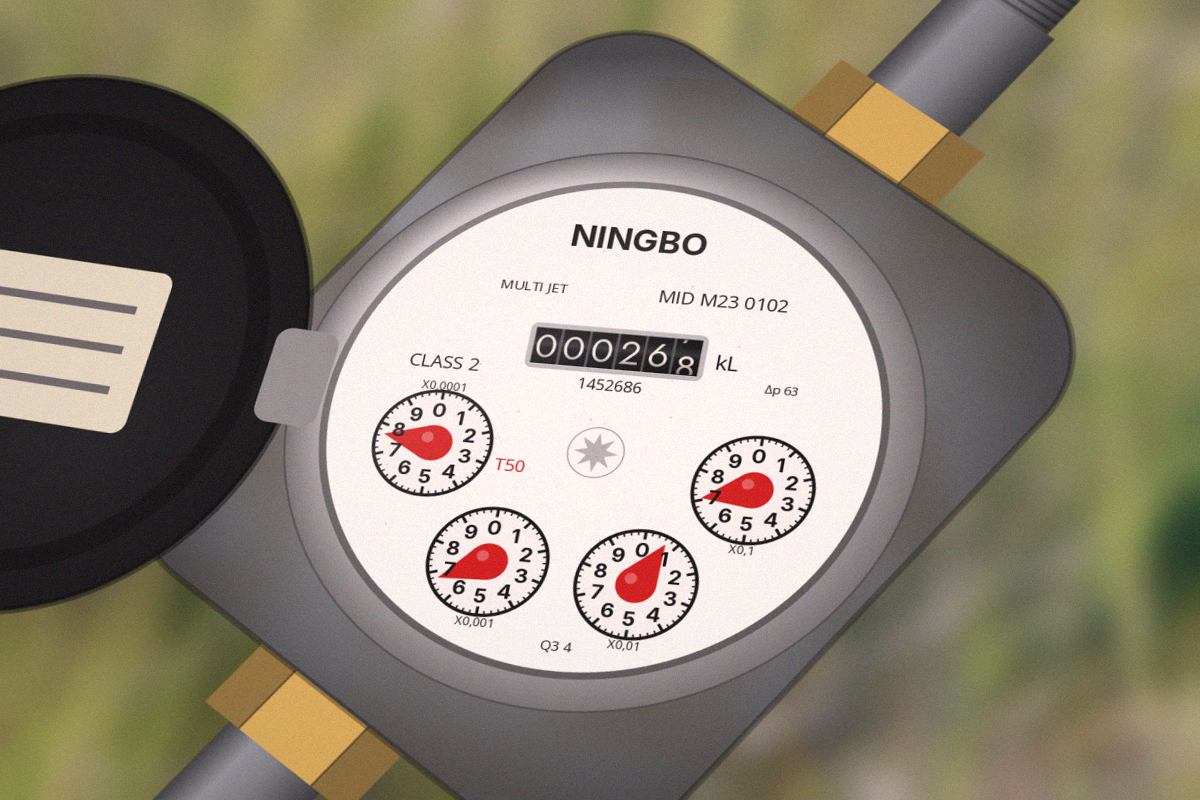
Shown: 267.7067 kL
